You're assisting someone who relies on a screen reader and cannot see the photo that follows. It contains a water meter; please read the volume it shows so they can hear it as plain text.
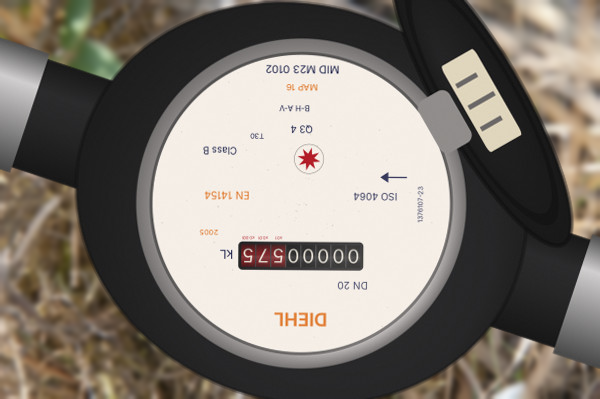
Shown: 0.575 kL
